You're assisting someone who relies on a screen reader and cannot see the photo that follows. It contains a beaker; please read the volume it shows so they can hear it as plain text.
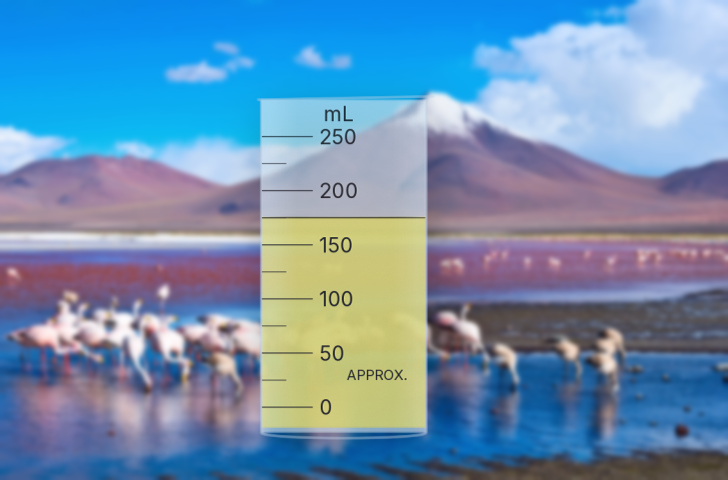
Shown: 175 mL
